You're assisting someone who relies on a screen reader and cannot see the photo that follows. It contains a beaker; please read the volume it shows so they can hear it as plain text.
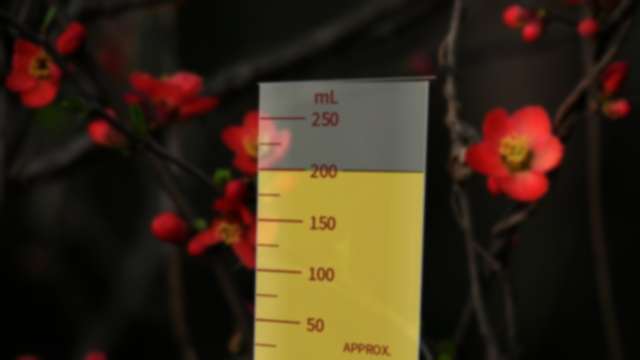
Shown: 200 mL
